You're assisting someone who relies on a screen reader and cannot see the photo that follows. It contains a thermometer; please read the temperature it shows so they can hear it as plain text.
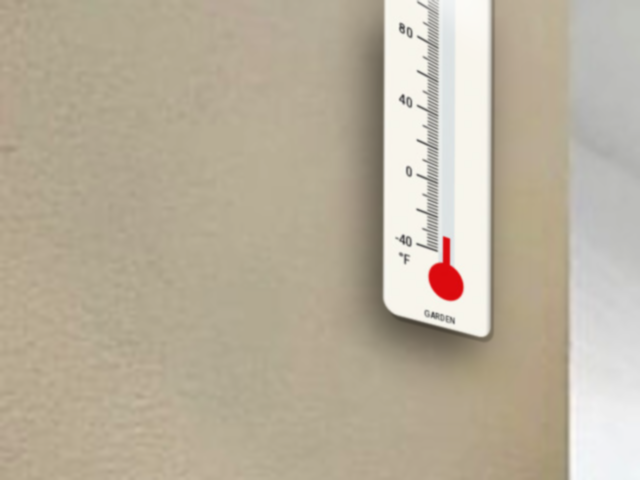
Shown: -30 °F
